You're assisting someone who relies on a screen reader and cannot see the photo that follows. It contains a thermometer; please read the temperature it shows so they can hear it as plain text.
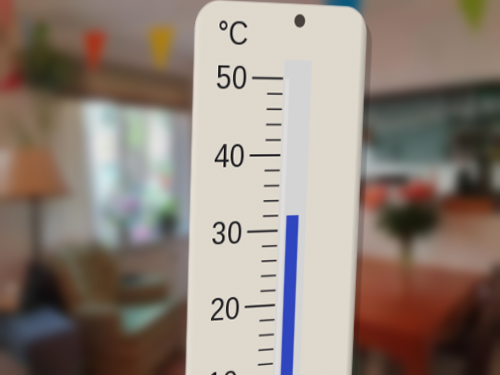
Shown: 32 °C
